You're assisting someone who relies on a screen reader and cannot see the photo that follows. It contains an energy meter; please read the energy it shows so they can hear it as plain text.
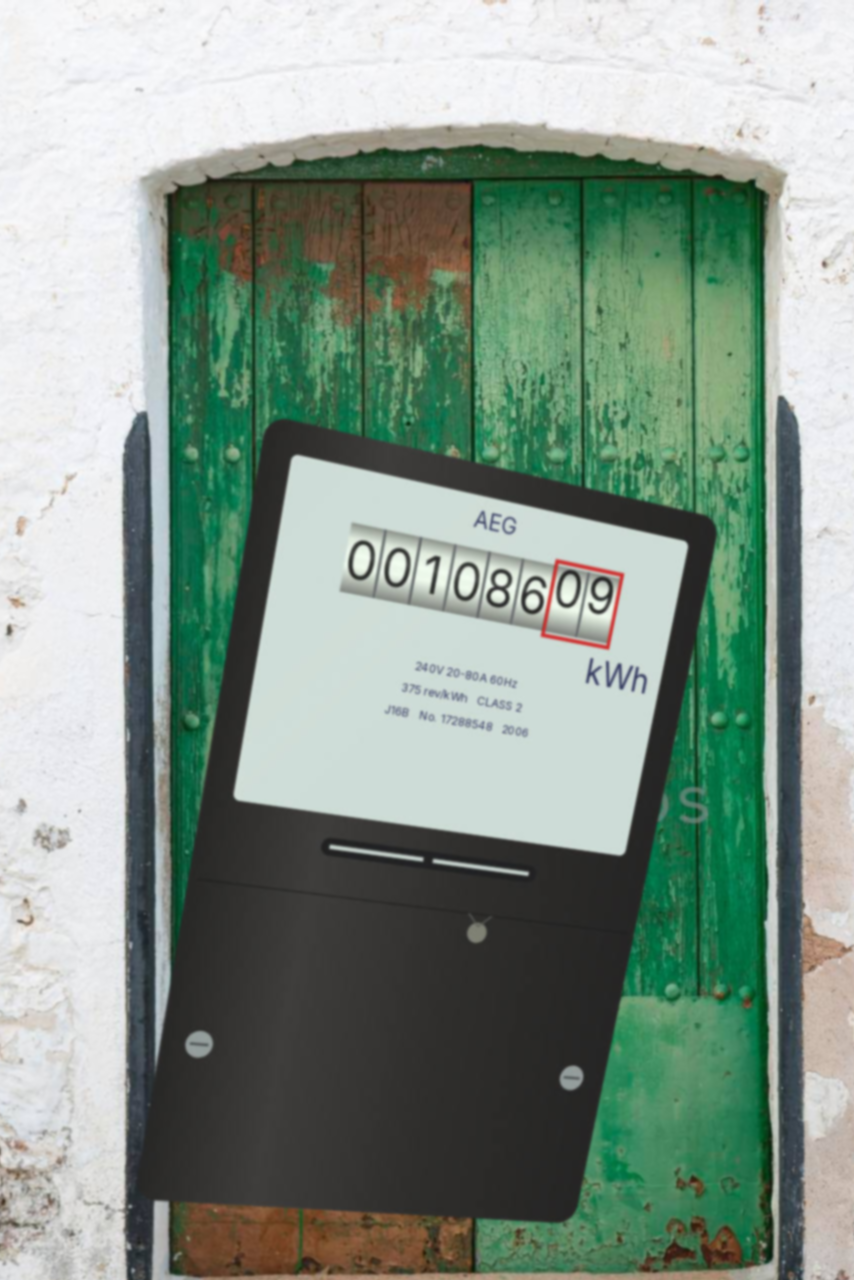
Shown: 1086.09 kWh
